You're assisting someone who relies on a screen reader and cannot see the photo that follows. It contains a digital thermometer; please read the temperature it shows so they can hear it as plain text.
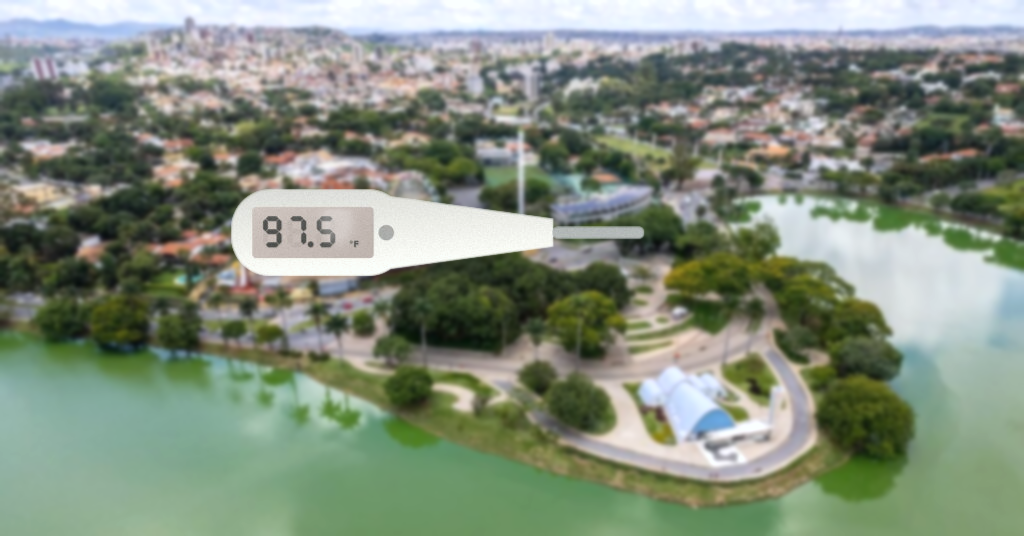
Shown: 97.5 °F
